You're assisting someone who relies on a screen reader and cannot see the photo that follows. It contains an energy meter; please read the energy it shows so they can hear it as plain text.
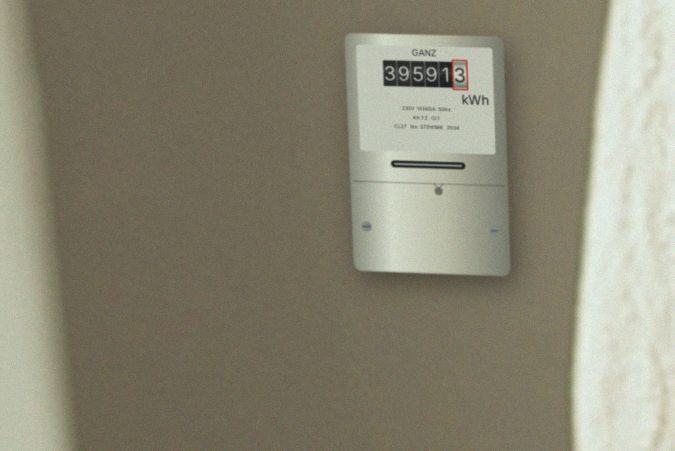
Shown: 39591.3 kWh
